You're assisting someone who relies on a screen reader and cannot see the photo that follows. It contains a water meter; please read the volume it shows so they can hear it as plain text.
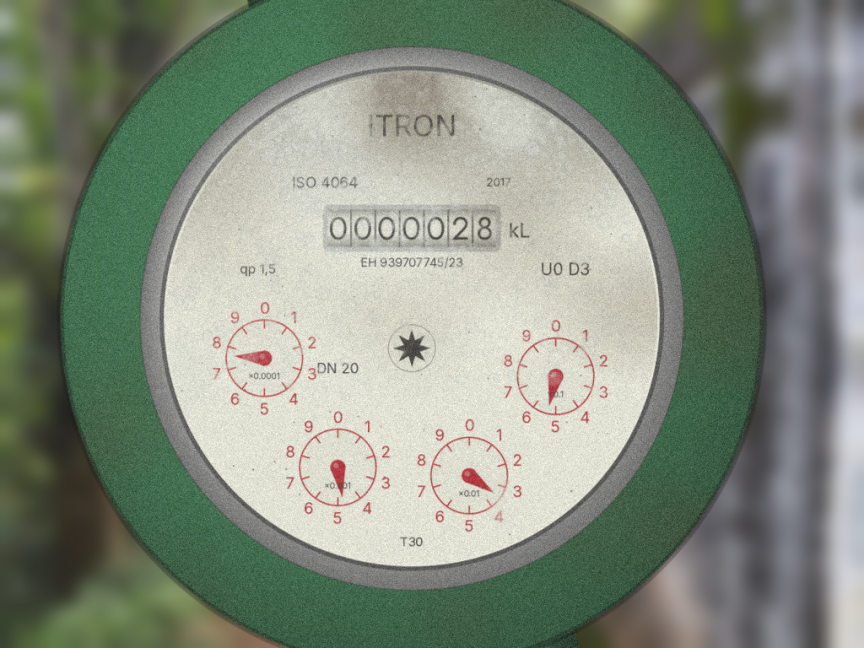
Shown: 28.5347 kL
